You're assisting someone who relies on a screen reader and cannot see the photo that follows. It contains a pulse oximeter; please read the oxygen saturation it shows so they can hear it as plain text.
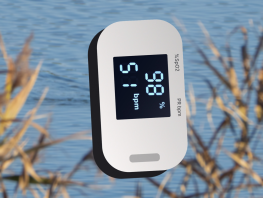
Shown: 98 %
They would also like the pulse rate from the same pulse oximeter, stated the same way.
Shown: 51 bpm
